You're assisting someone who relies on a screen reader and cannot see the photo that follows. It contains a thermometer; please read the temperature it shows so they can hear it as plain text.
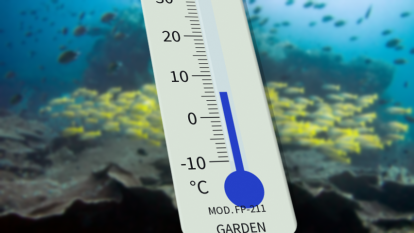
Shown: 6 °C
